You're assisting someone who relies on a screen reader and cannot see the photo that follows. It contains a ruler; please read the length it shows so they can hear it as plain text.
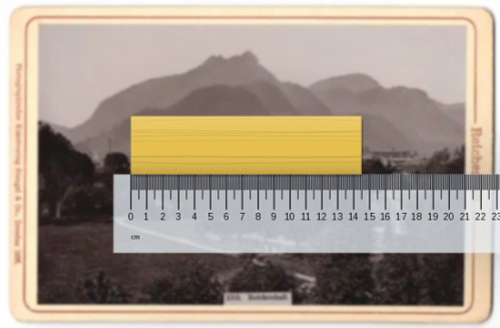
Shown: 14.5 cm
